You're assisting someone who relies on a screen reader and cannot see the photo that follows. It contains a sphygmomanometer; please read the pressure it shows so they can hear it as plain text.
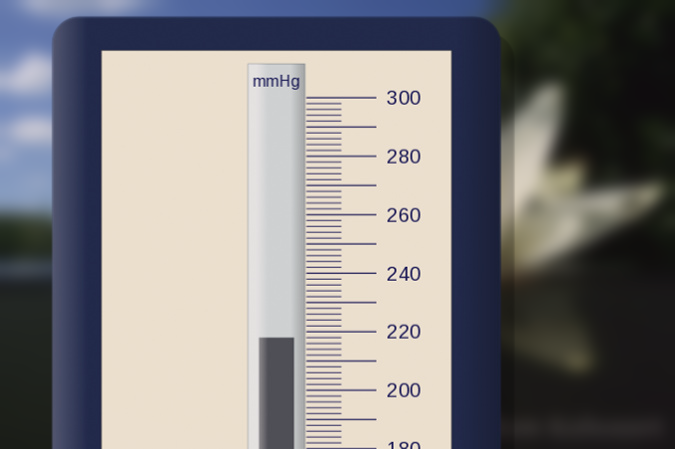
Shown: 218 mmHg
